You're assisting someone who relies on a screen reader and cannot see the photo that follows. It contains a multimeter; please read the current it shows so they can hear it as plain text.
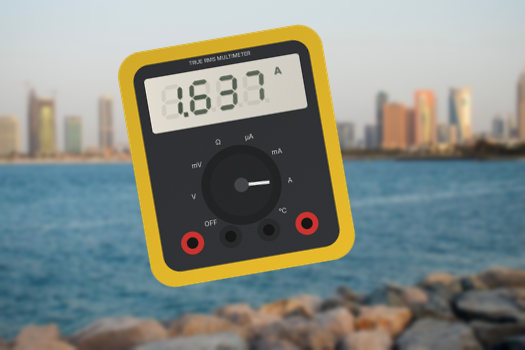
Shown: 1.637 A
